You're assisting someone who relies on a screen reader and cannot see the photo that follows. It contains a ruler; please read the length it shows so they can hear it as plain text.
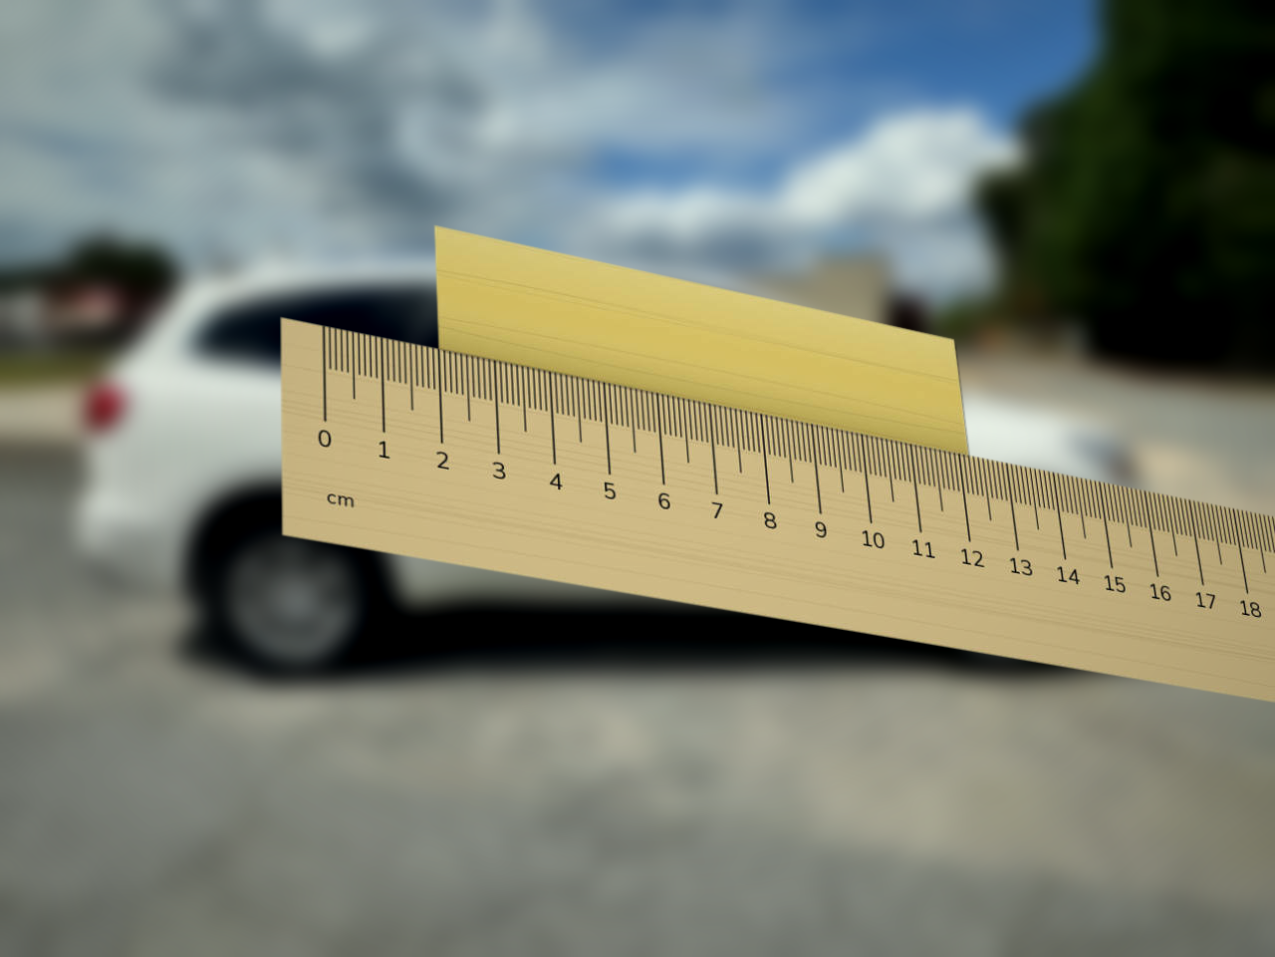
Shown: 10.2 cm
